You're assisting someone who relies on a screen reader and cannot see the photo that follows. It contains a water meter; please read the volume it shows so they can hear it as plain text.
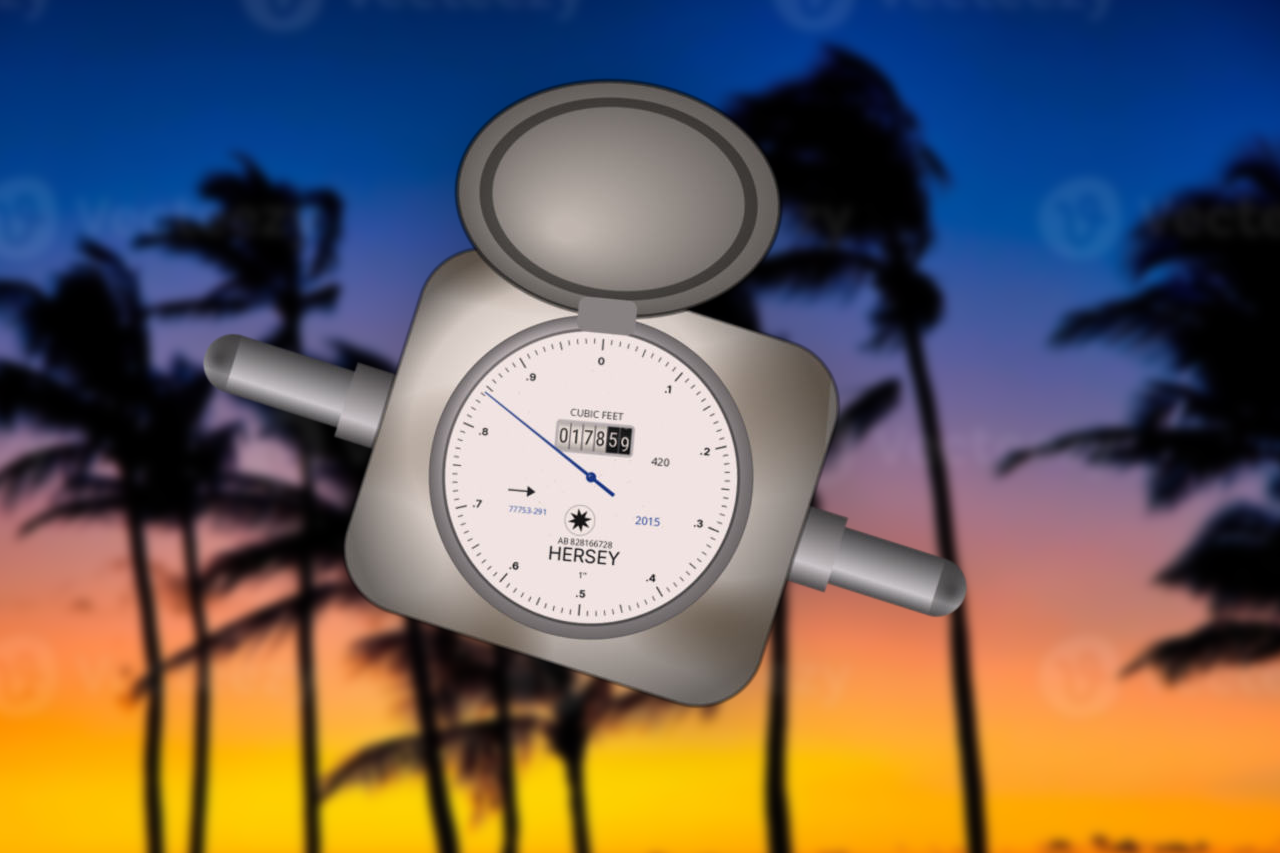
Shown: 17858.84 ft³
